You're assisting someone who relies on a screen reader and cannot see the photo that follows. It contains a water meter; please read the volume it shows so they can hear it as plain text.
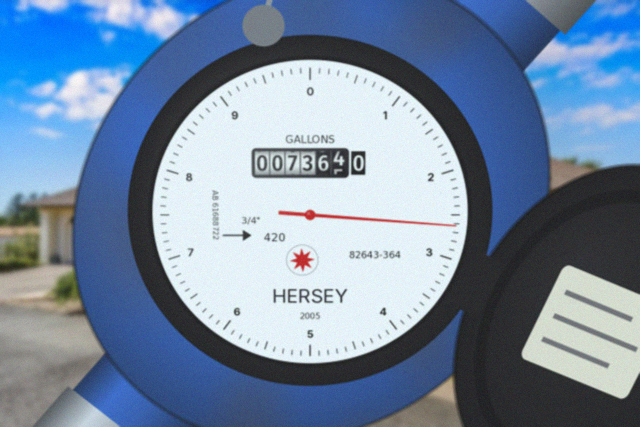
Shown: 73642.6 gal
